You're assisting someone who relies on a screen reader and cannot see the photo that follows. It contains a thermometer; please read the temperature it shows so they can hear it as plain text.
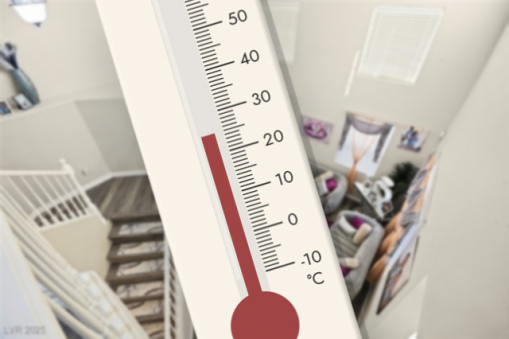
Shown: 25 °C
